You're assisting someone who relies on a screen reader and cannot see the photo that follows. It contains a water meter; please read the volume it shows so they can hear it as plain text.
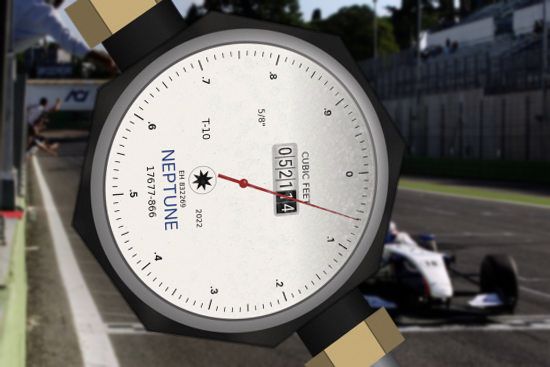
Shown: 52114.06 ft³
